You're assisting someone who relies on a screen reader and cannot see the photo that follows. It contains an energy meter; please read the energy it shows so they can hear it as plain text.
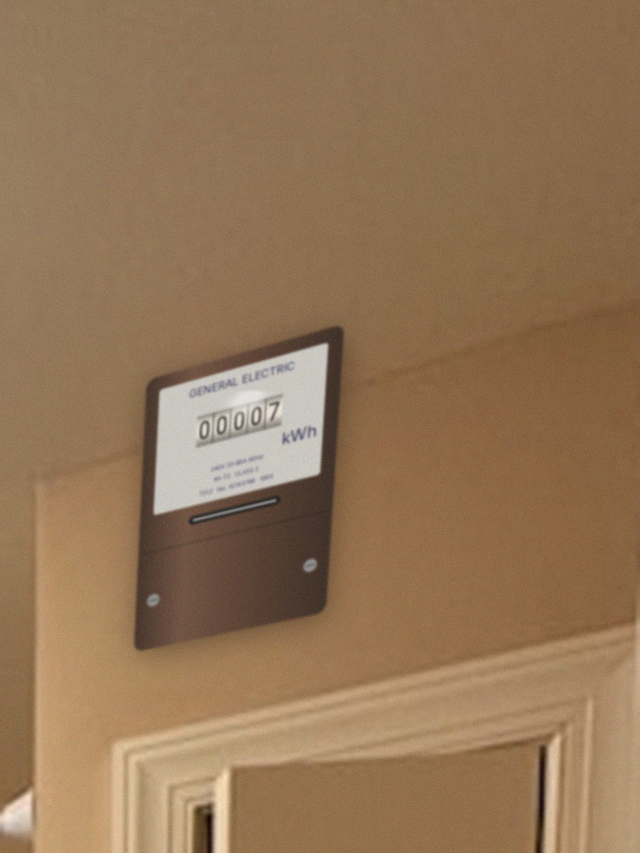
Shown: 7 kWh
